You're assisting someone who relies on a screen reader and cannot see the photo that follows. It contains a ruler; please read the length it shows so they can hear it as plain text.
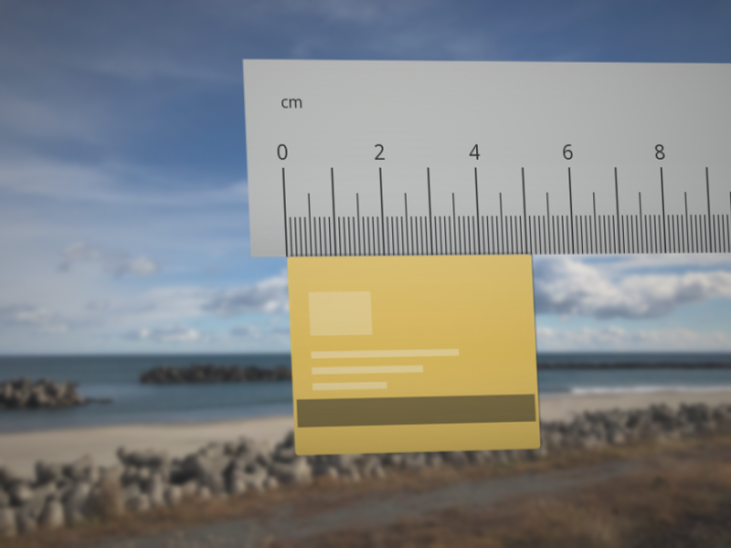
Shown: 5.1 cm
